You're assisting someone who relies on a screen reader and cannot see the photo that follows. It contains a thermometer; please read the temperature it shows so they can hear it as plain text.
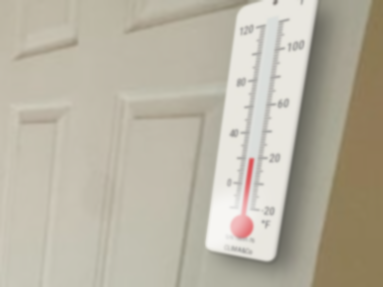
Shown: 20 °F
